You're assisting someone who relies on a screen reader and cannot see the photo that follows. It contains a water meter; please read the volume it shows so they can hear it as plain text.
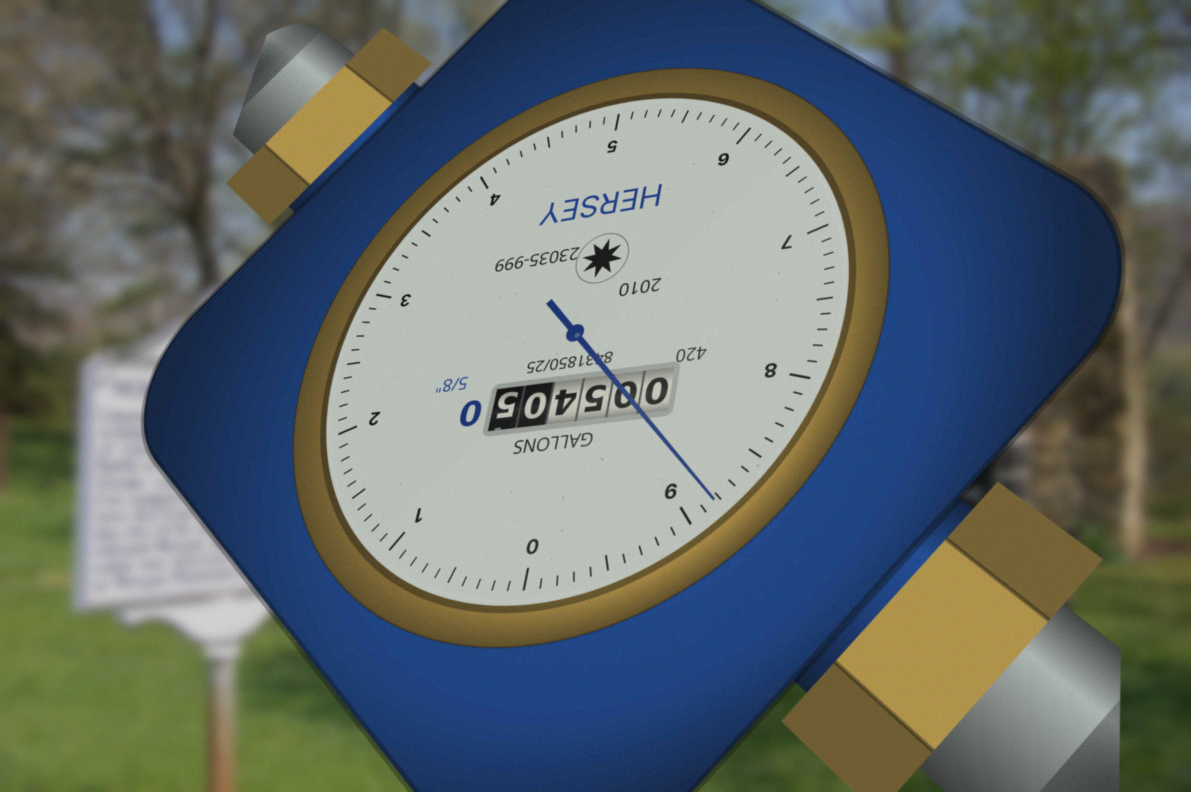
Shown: 54048.8 gal
